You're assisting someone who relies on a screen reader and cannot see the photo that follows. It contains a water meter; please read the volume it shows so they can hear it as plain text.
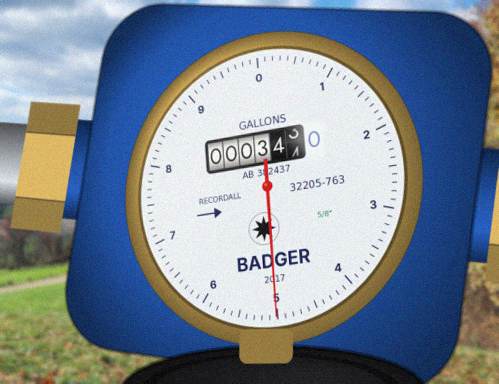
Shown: 3435.0 gal
